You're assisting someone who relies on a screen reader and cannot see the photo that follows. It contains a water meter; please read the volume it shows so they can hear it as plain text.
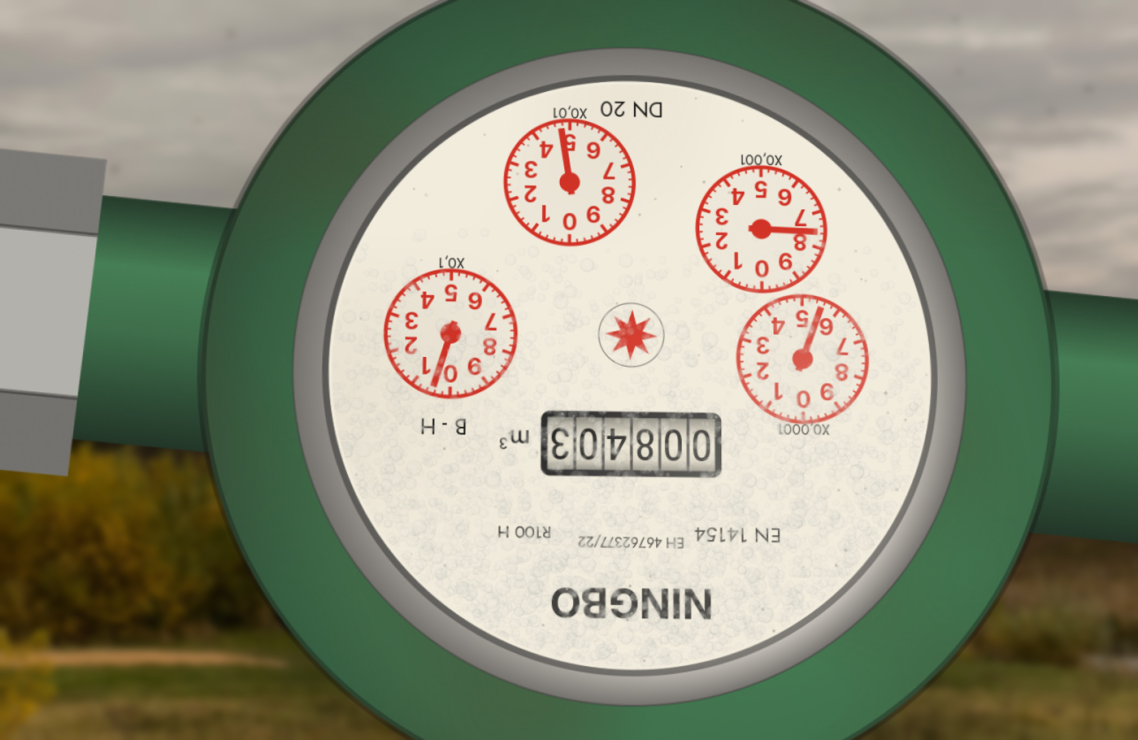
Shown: 8403.0475 m³
